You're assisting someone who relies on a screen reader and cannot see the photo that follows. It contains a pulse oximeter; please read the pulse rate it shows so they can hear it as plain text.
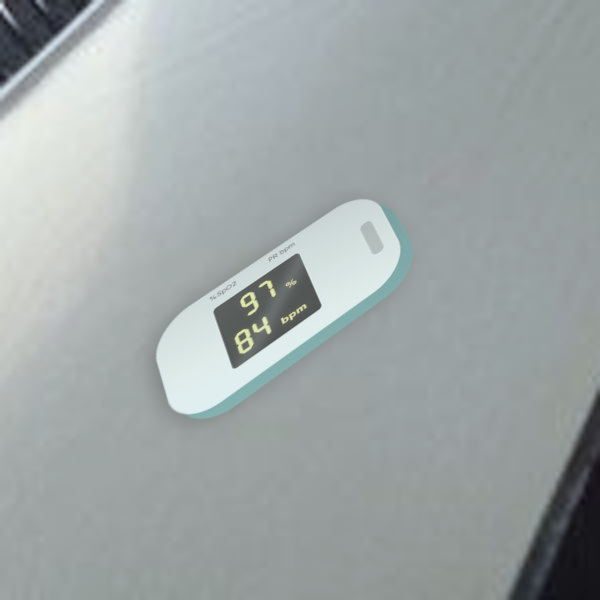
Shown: 84 bpm
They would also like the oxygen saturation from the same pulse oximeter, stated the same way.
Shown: 97 %
